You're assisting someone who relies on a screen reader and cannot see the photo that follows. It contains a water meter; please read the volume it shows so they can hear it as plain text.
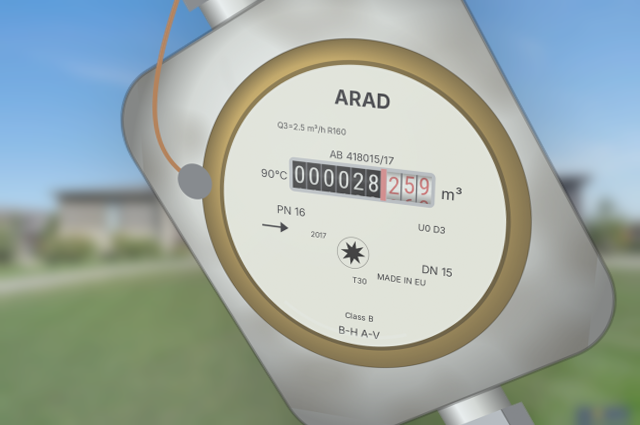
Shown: 28.259 m³
